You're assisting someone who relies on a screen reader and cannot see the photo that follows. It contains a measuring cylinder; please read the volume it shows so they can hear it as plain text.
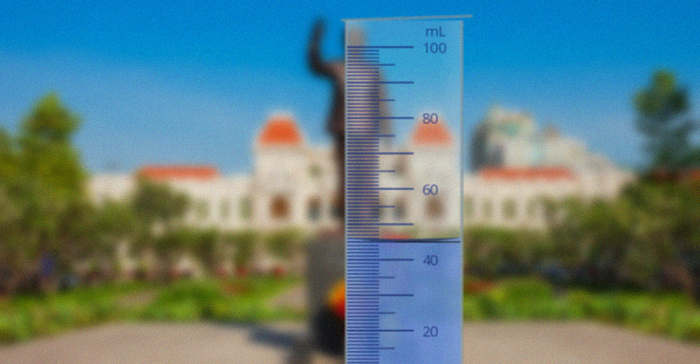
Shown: 45 mL
